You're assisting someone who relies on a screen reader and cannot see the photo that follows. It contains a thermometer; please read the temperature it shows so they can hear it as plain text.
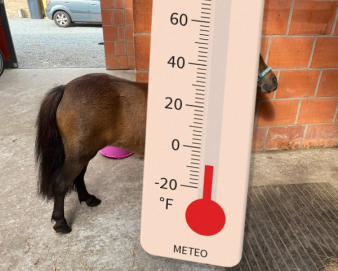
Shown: -8 °F
